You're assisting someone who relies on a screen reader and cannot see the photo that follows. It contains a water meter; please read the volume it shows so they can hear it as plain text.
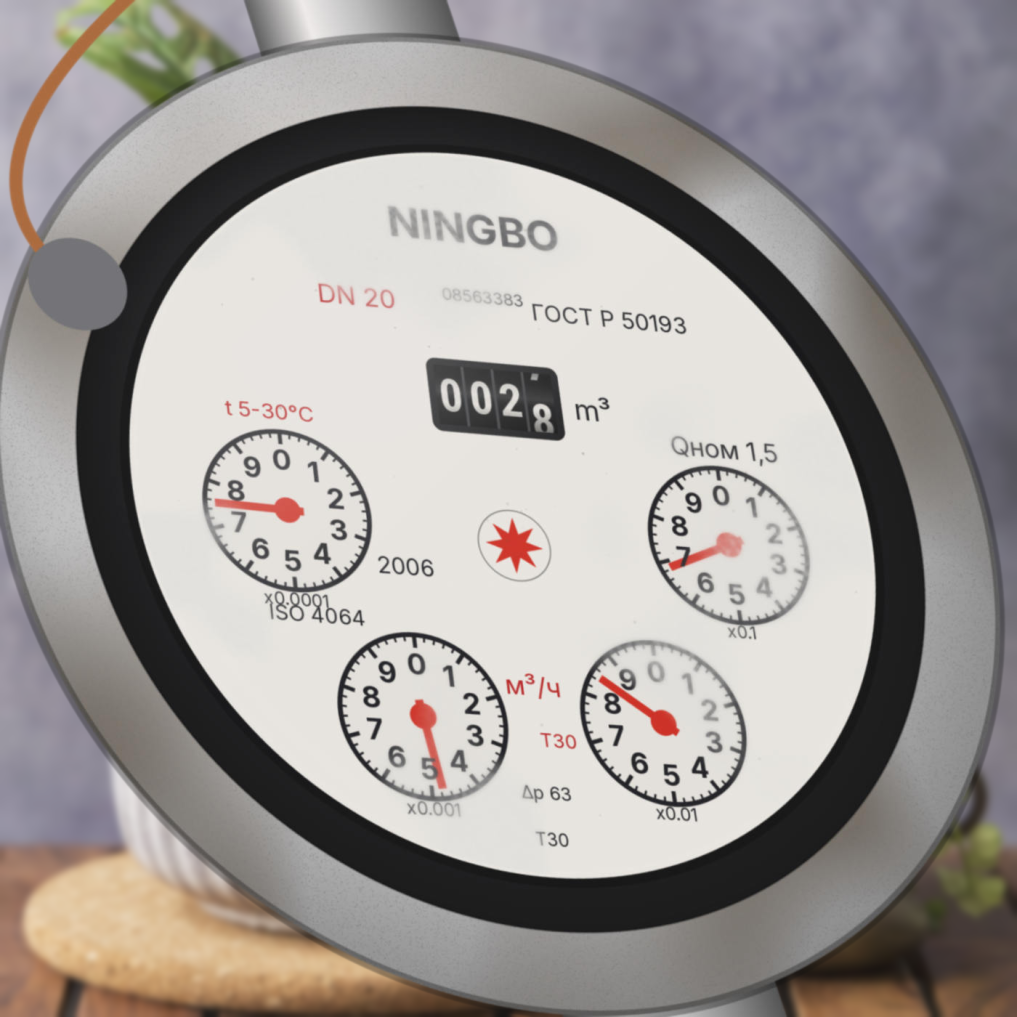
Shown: 27.6847 m³
